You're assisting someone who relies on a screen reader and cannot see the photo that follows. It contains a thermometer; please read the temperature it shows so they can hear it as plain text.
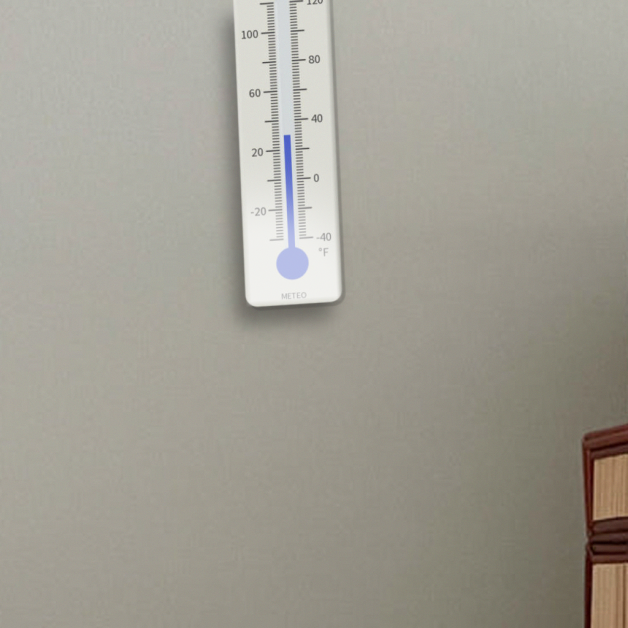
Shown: 30 °F
